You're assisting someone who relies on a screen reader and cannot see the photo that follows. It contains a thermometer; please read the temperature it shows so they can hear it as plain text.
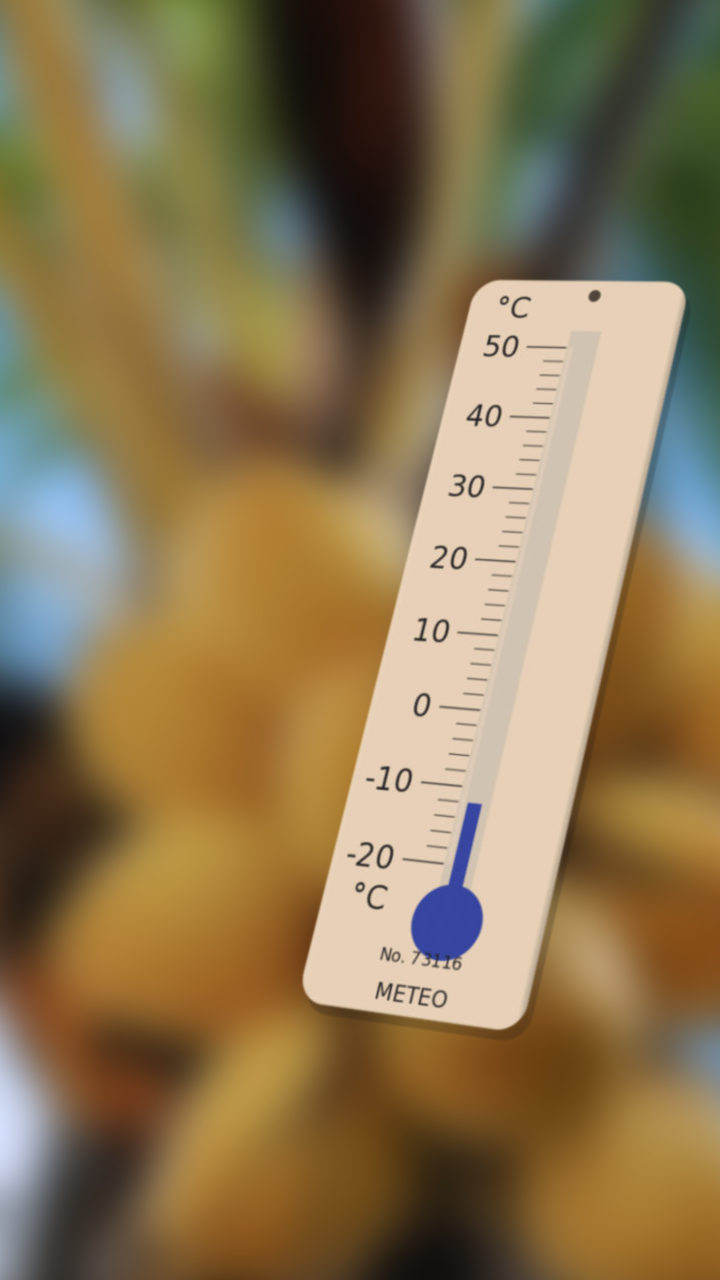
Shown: -12 °C
